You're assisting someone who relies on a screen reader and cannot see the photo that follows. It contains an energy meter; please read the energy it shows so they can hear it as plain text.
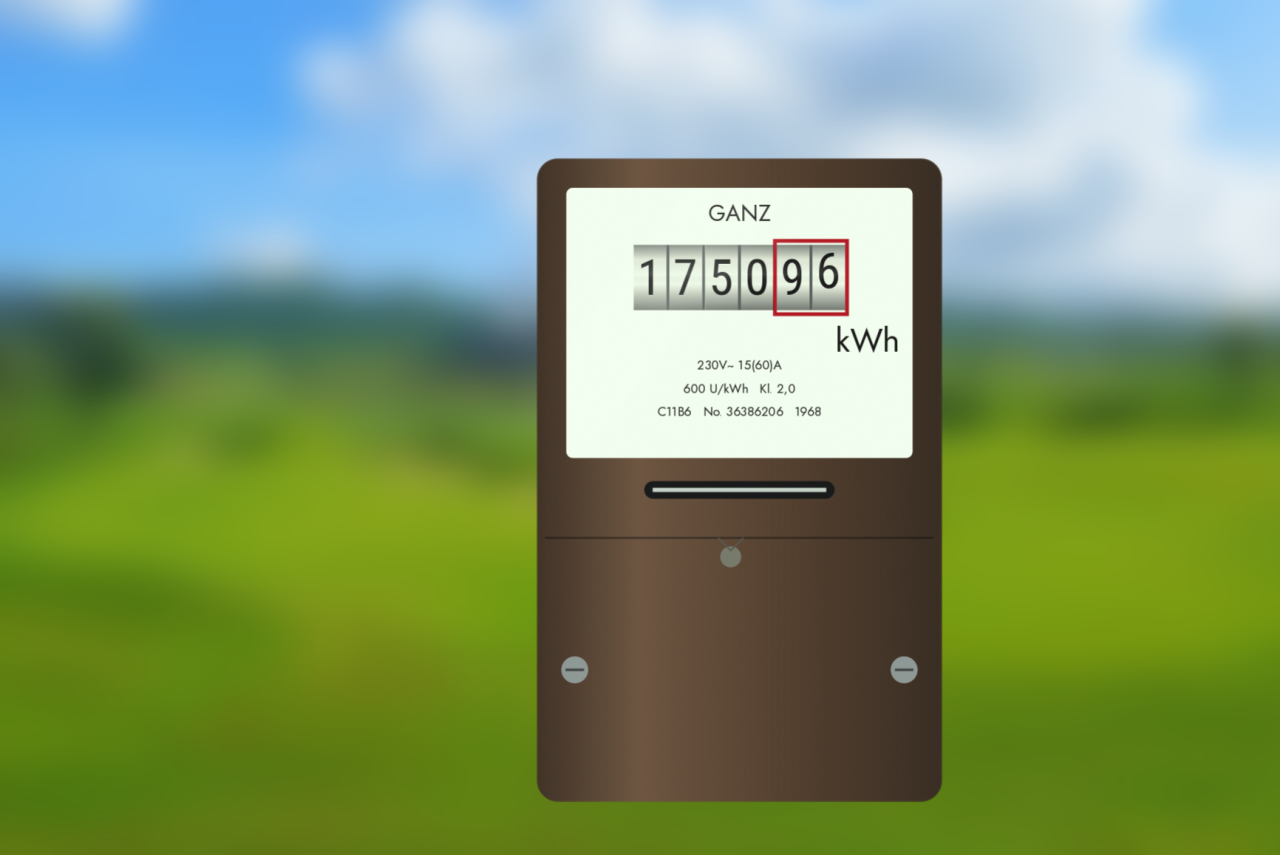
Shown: 1750.96 kWh
